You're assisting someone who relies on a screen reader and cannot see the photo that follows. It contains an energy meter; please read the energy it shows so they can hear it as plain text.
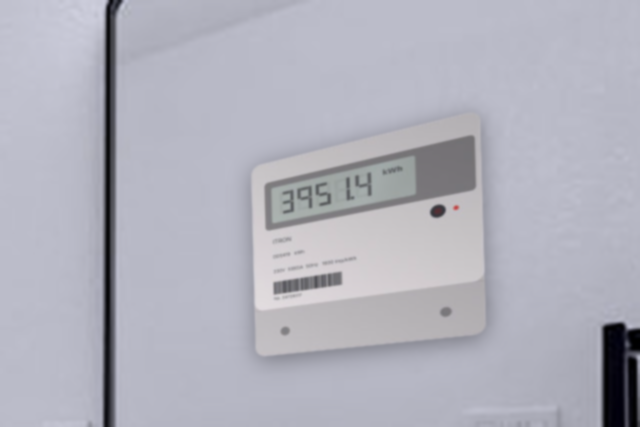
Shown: 3951.4 kWh
